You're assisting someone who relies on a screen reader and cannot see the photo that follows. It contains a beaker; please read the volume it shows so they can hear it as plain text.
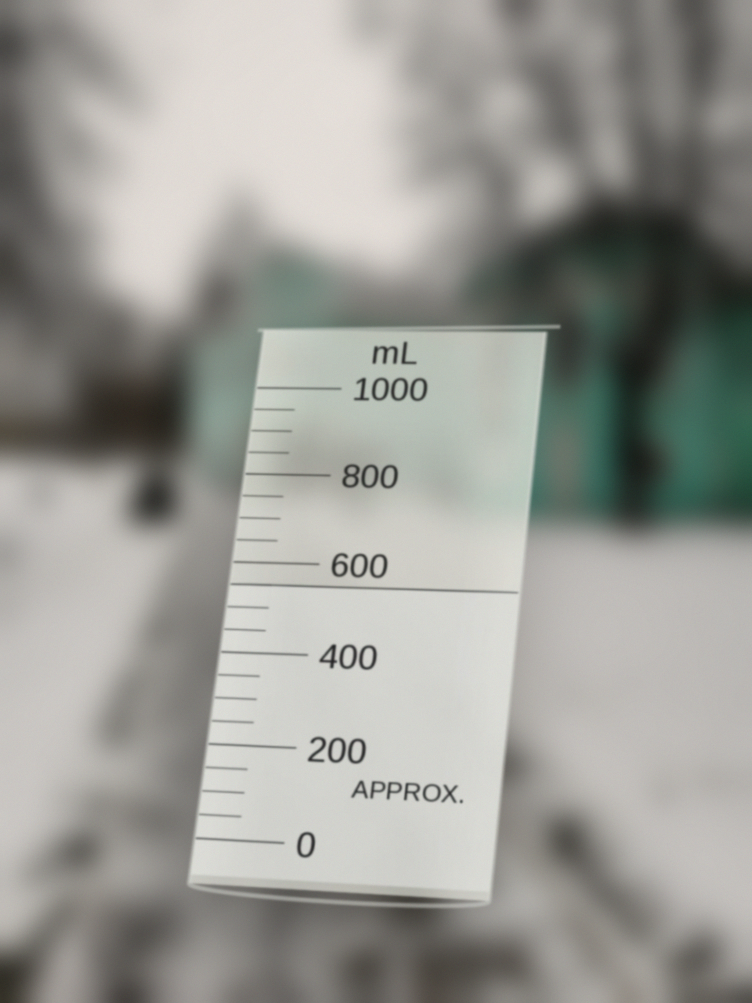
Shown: 550 mL
